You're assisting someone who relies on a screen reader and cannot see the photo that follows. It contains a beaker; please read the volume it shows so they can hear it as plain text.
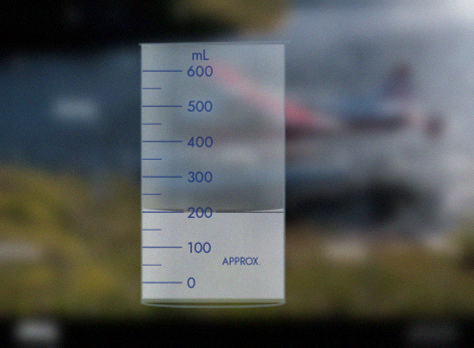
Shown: 200 mL
